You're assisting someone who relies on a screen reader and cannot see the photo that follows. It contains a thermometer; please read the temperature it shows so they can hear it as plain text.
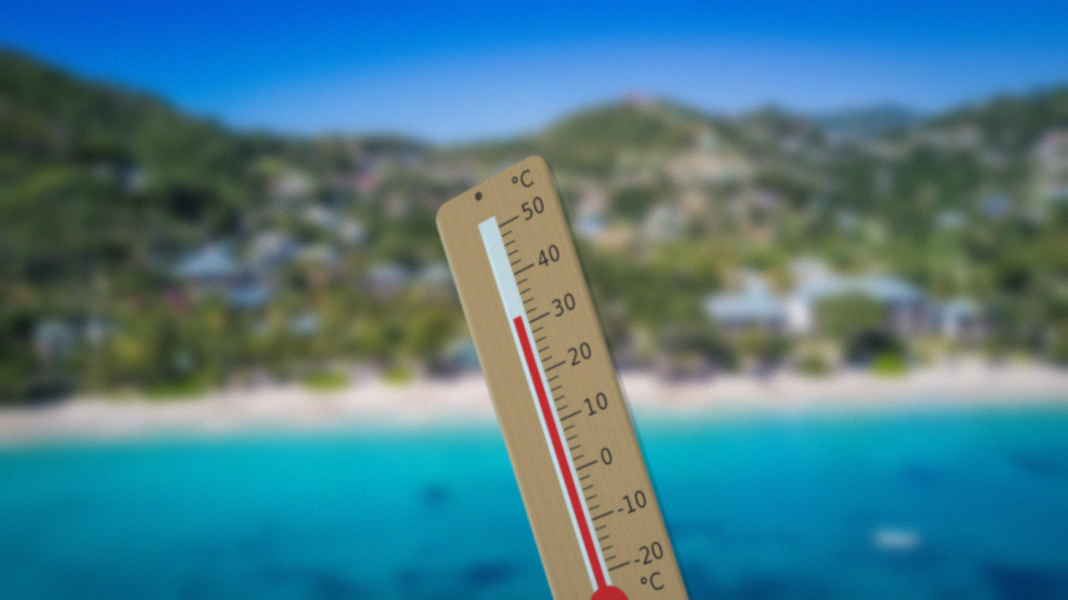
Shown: 32 °C
